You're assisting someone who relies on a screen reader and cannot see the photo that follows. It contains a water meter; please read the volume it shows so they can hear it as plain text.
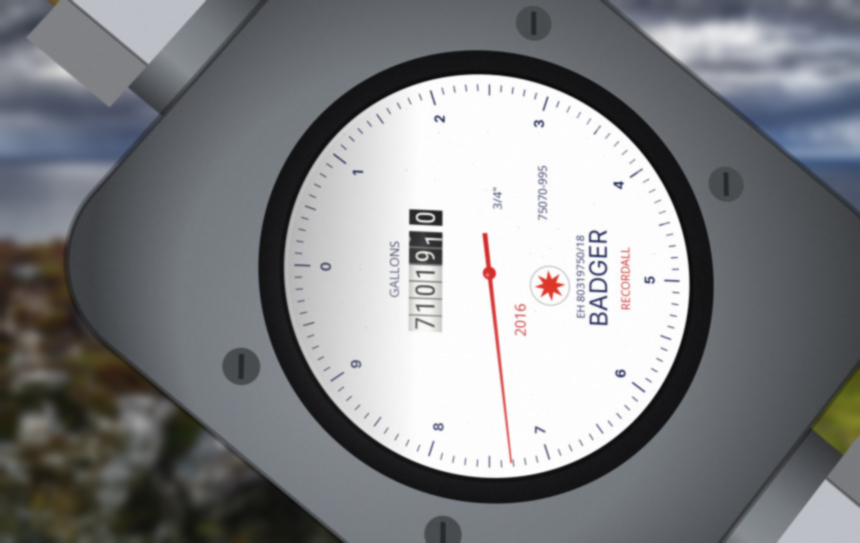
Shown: 7101907.3 gal
